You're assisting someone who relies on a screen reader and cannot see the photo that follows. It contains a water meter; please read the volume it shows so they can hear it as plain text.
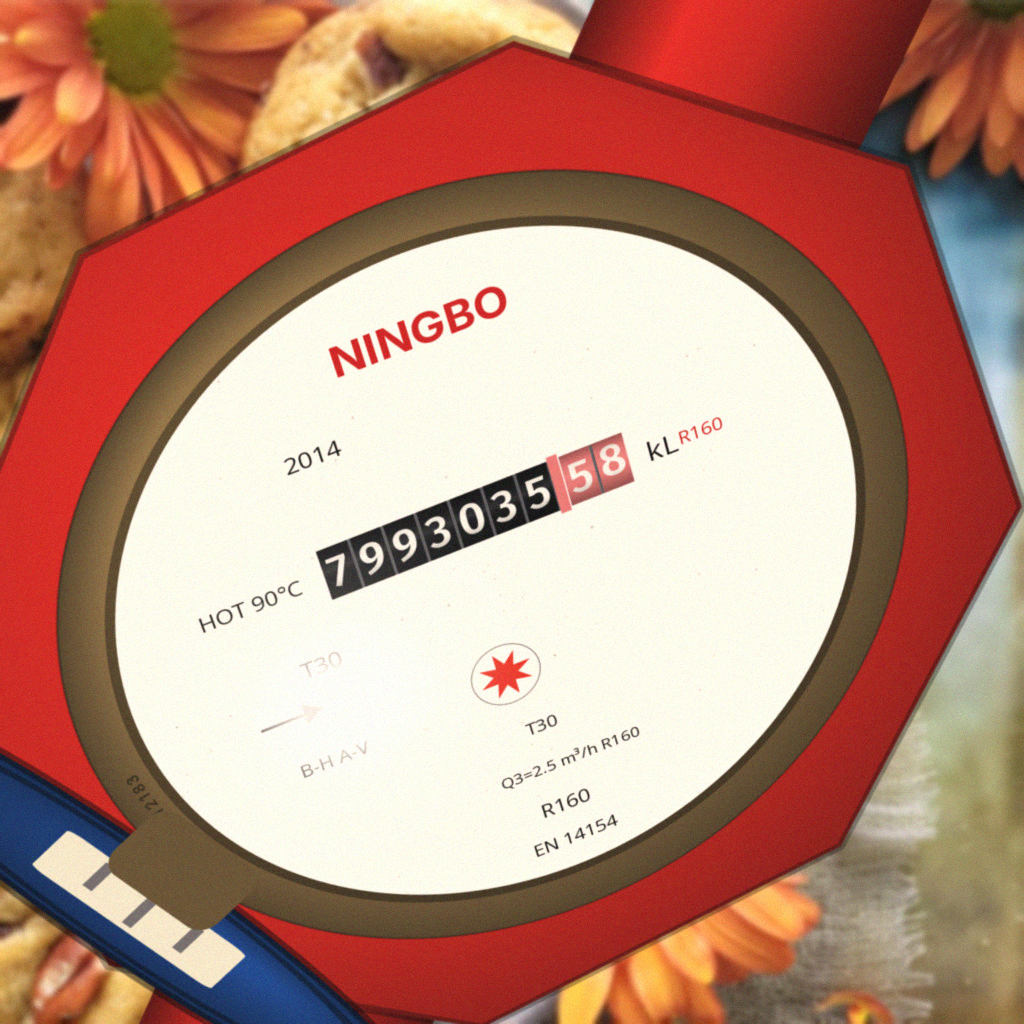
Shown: 7993035.58 kL
